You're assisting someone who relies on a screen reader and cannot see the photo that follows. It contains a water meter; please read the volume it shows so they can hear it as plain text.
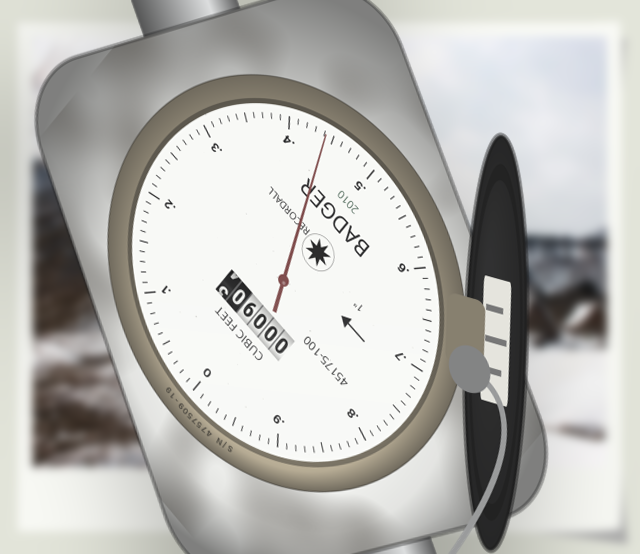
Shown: 903.44 ft³
